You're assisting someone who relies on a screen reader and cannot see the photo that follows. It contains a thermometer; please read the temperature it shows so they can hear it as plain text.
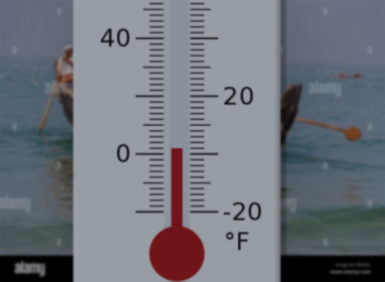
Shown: 2 °F
